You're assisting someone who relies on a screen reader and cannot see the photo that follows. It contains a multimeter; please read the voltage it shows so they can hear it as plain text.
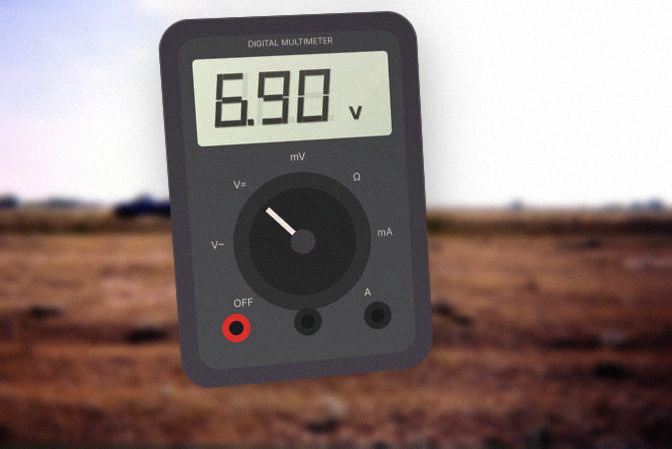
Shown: 6.90 V
